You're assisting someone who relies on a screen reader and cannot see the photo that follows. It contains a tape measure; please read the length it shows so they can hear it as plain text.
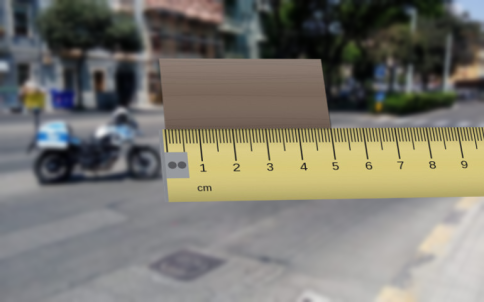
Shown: 5 cm
